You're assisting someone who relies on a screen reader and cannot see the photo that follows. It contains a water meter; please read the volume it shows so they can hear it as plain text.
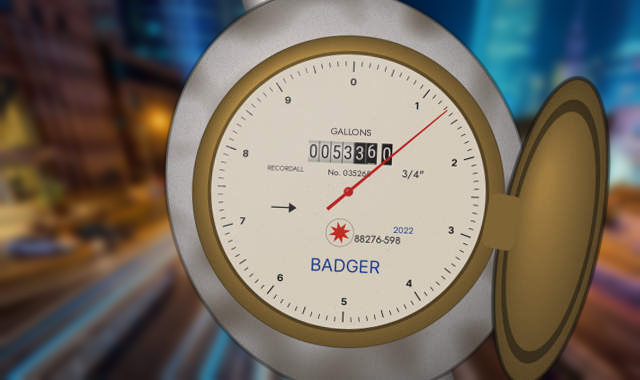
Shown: 53361.3 gal
